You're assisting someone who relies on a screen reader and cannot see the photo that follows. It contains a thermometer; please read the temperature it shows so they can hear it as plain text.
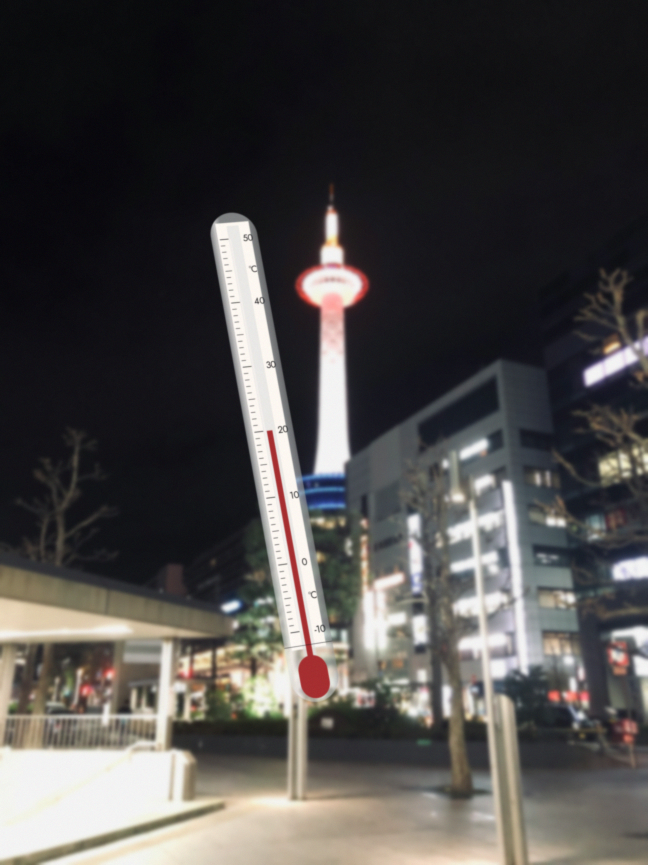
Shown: 20 °C
